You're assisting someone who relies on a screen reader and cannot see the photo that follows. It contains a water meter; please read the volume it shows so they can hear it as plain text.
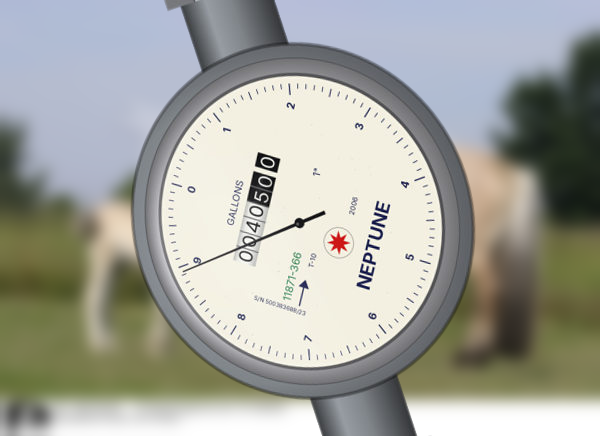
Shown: 40498.9 gal
